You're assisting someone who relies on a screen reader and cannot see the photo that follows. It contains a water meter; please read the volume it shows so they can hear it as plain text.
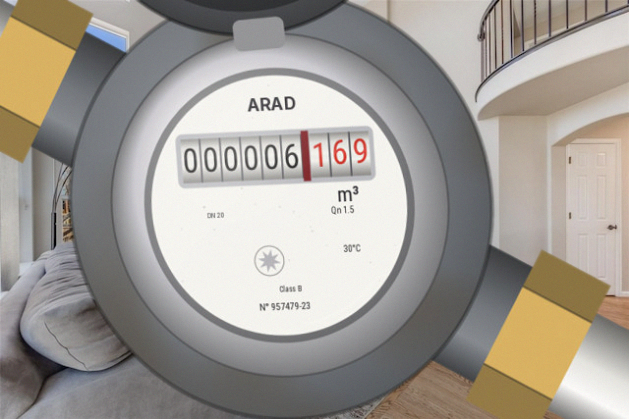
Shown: 6.169 m³
